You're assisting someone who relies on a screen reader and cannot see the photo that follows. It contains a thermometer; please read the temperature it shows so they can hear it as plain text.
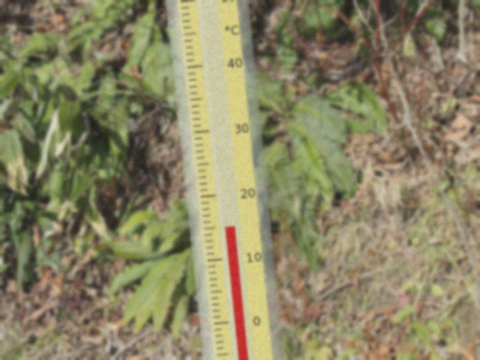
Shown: 15 °C
